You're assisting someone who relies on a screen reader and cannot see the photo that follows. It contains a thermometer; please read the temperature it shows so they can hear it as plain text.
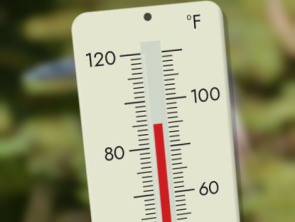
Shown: 90 °F
